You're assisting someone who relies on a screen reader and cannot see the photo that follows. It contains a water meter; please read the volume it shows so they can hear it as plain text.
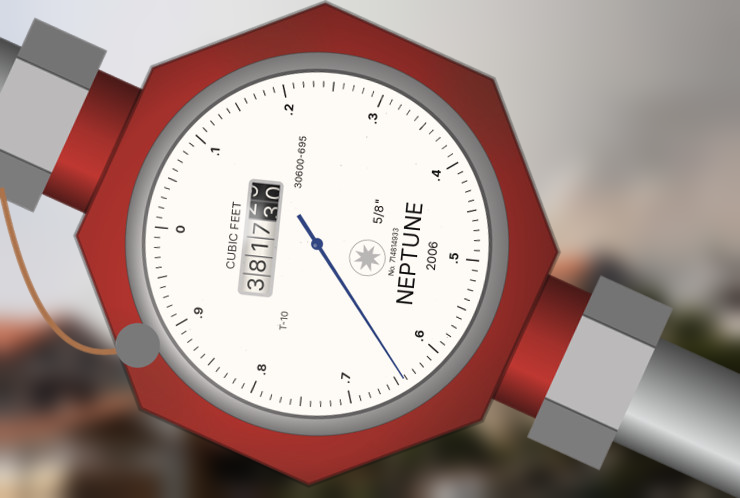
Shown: 381729.64 ft³
